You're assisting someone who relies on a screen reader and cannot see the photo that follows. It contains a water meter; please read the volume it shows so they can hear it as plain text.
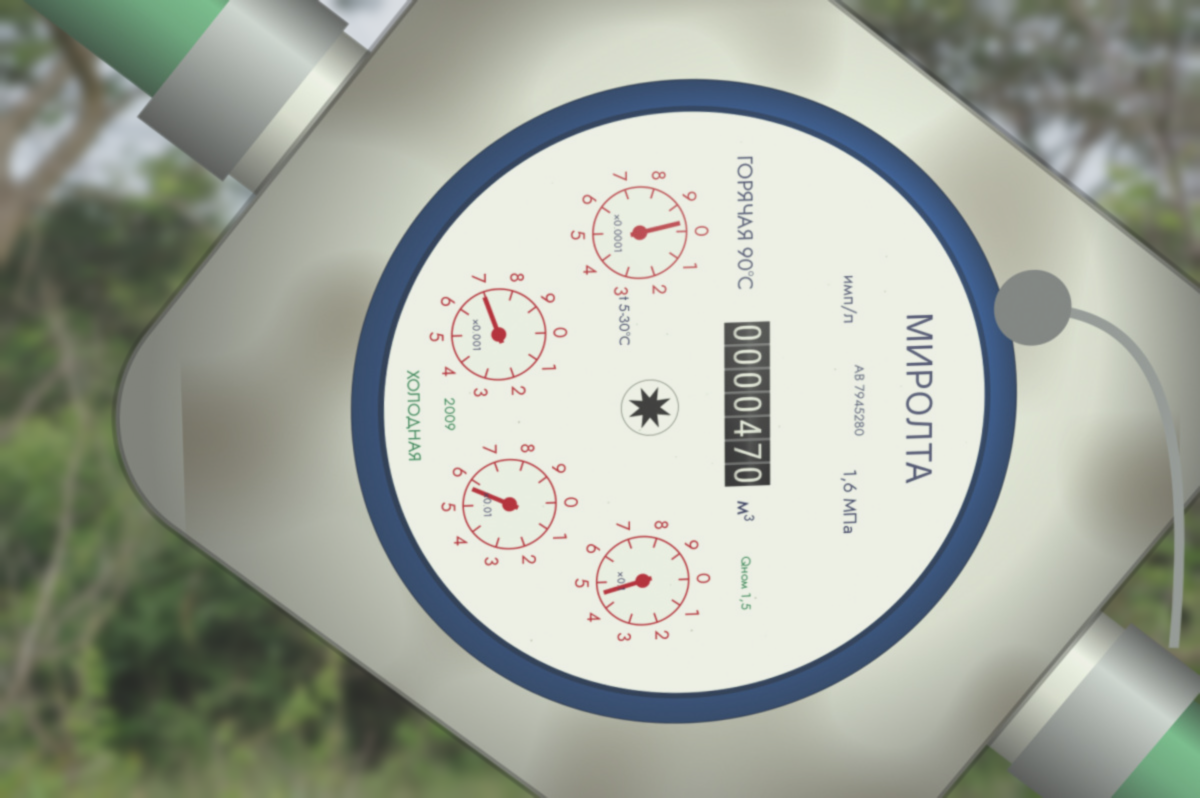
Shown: 470.4569 m³
